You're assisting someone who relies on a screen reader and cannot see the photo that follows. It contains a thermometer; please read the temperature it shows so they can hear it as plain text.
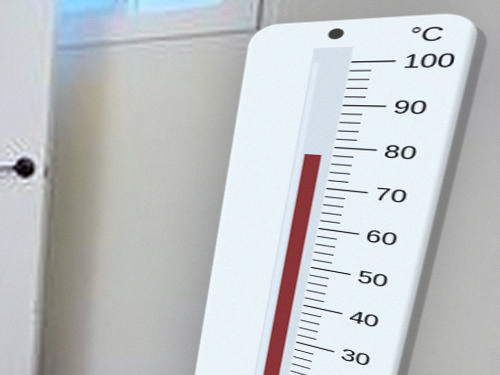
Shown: 78 °C
